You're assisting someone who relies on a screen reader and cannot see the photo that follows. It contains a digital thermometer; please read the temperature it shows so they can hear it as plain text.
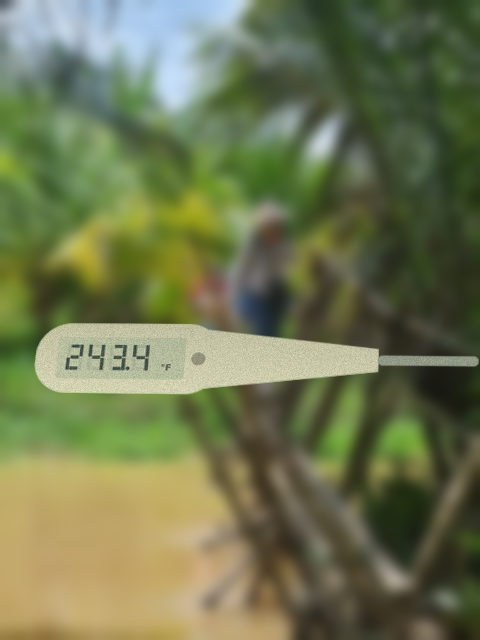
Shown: 243.4 °F
